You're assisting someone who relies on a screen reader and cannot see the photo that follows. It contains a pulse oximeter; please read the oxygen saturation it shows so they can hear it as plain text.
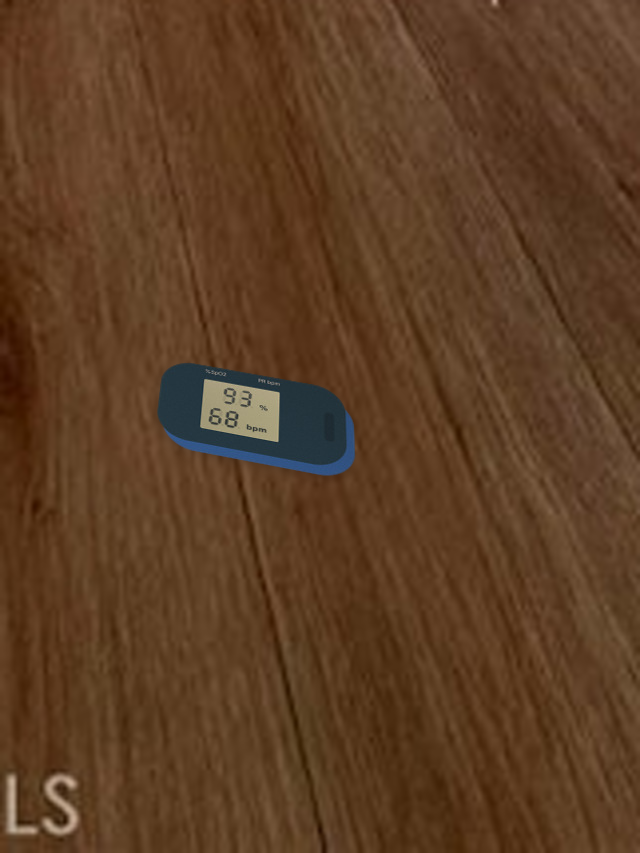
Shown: 93 %
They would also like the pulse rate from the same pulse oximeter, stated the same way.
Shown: 68 bpm
